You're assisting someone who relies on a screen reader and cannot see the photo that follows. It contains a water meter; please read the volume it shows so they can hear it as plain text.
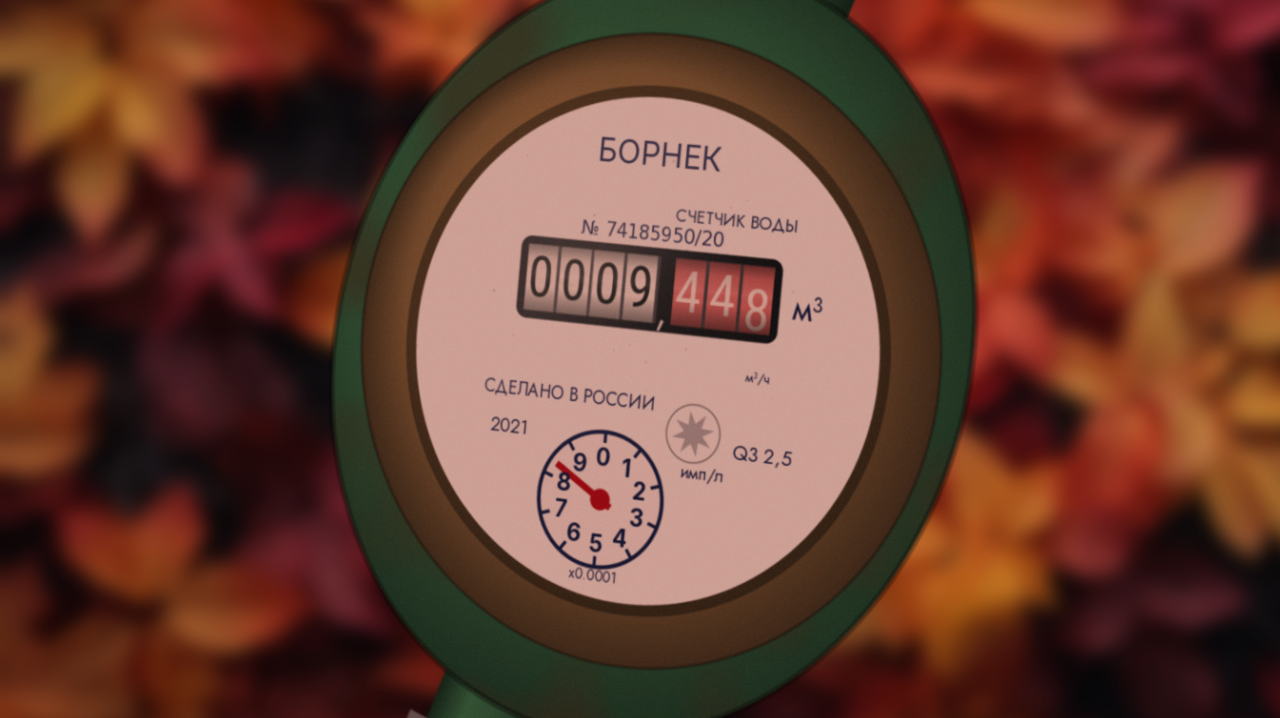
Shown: 9.4478 m³
